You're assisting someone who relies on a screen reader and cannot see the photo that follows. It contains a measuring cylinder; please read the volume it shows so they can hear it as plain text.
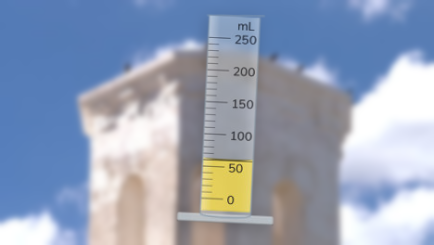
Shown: 60 mL
